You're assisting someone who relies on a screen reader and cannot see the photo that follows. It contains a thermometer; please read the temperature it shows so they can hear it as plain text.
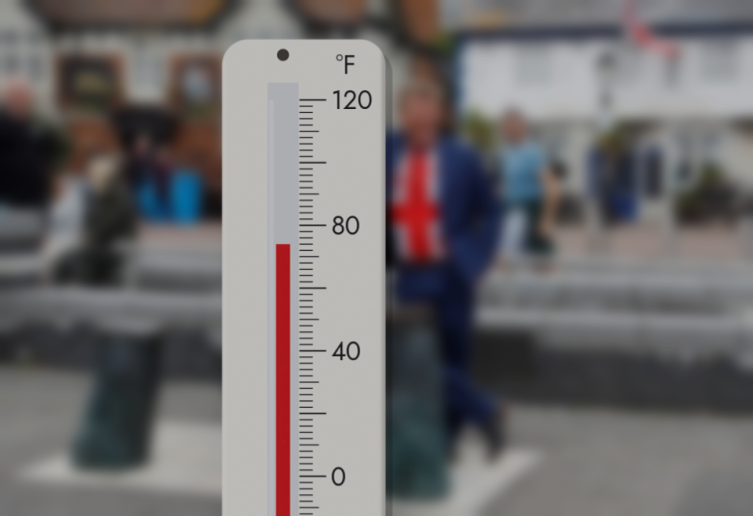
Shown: 74 °F
